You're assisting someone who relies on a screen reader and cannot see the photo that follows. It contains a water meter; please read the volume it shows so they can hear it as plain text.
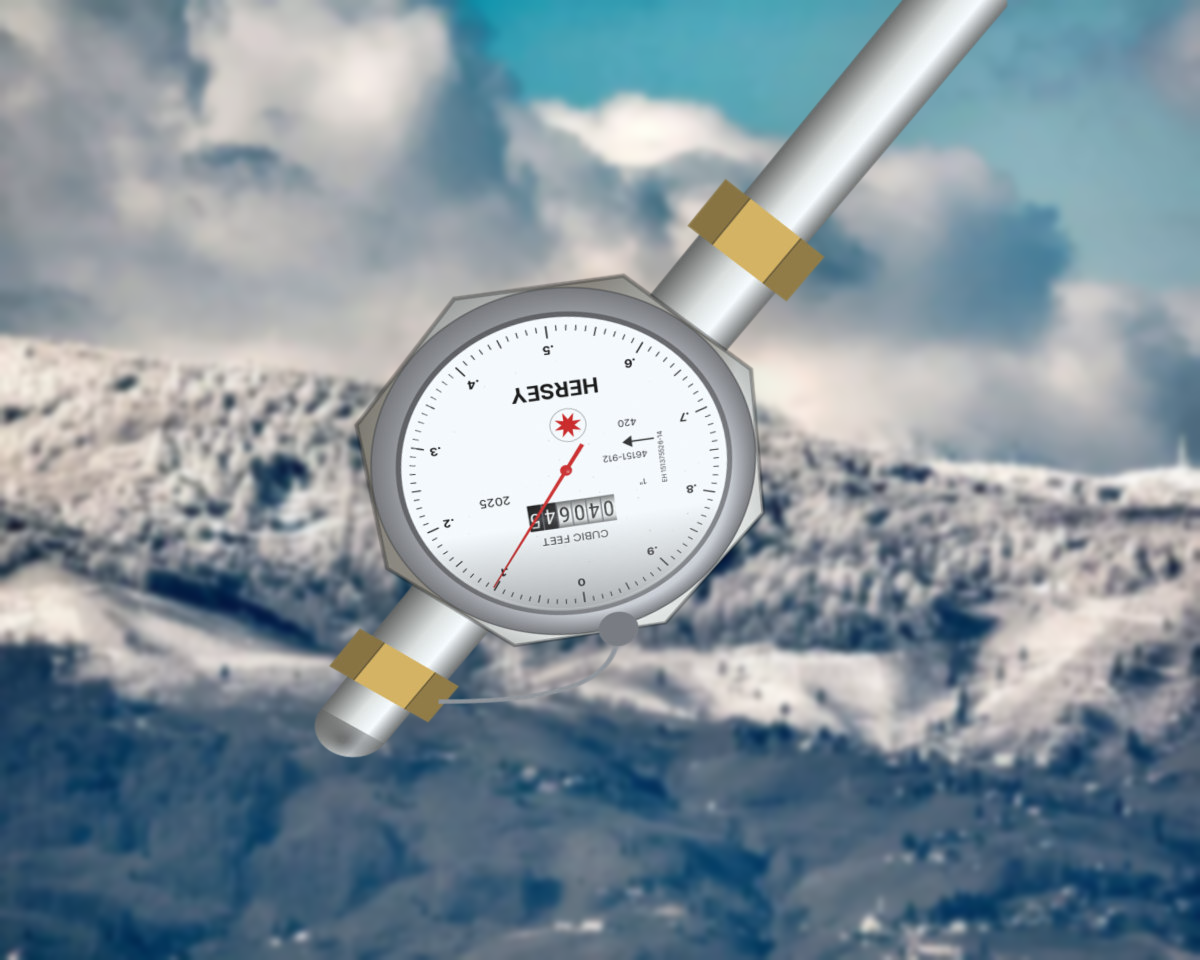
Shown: 40645.10 ft³
